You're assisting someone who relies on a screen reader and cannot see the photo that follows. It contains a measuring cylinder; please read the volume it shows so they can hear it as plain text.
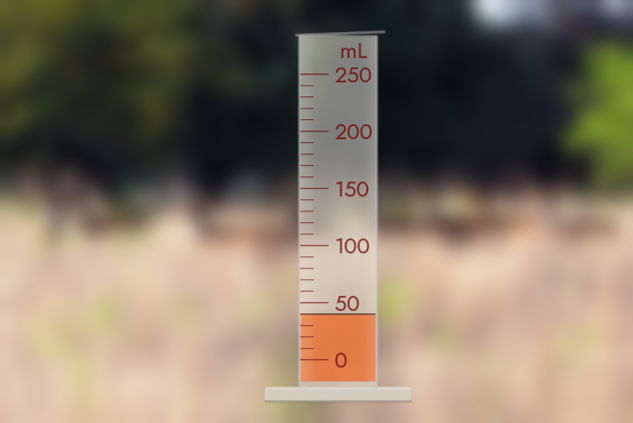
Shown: 40 mL
